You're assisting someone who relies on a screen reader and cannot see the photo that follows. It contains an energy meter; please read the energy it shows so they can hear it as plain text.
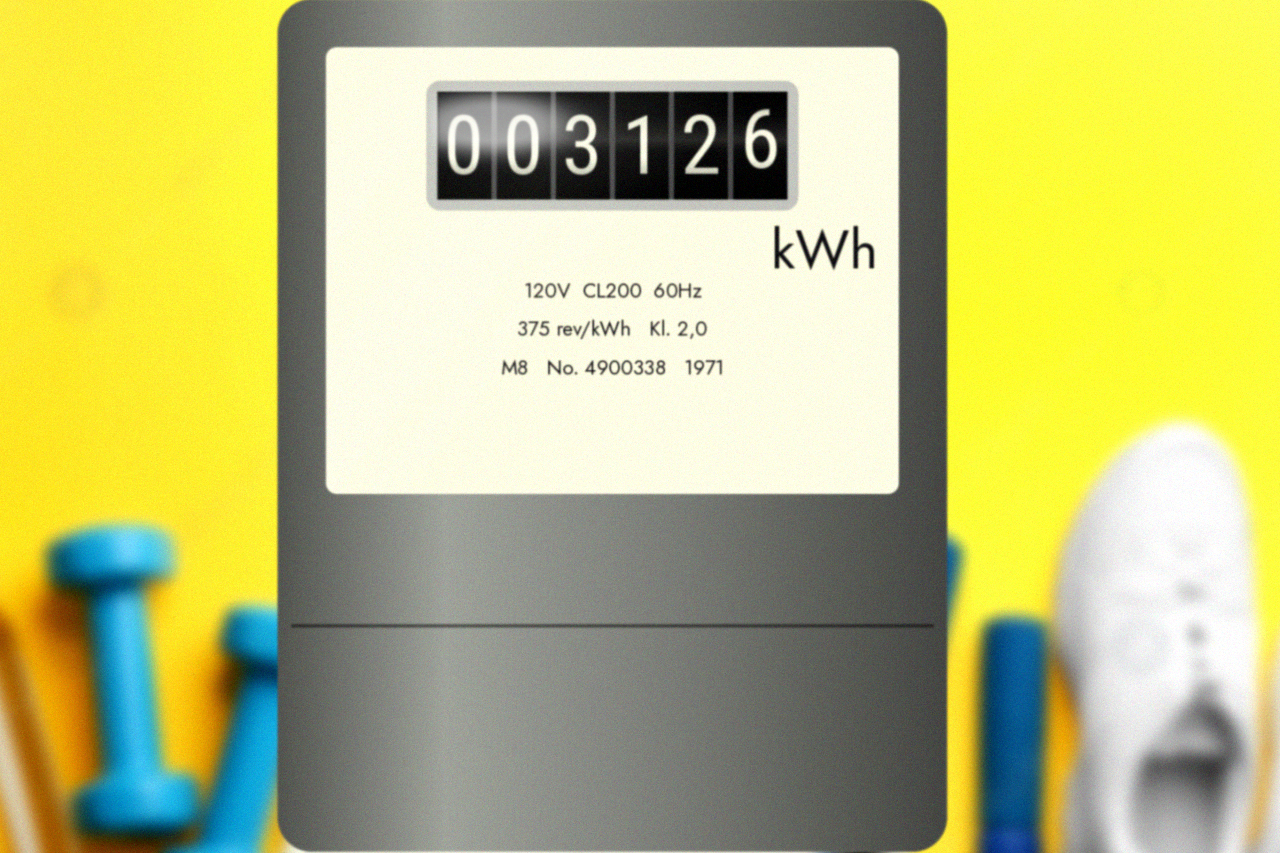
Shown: 3126 kWh
